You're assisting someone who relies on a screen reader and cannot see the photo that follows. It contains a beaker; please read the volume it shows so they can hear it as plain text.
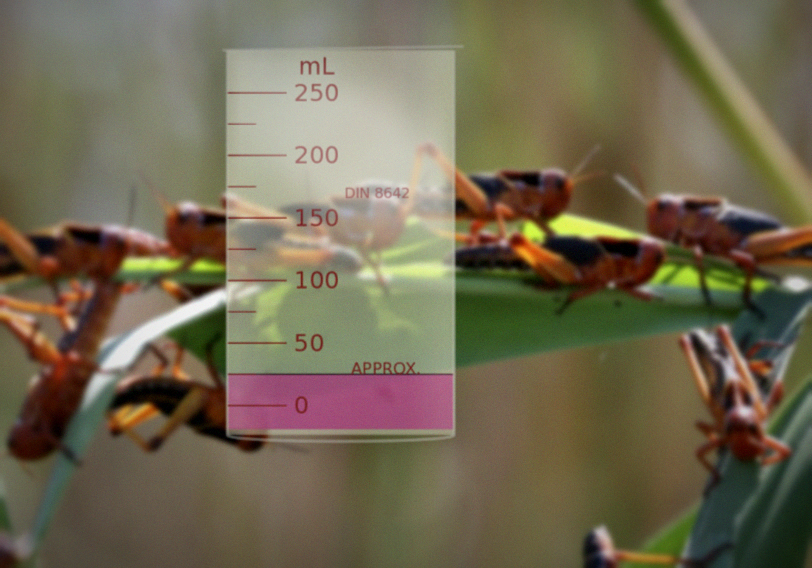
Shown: 25 mL
